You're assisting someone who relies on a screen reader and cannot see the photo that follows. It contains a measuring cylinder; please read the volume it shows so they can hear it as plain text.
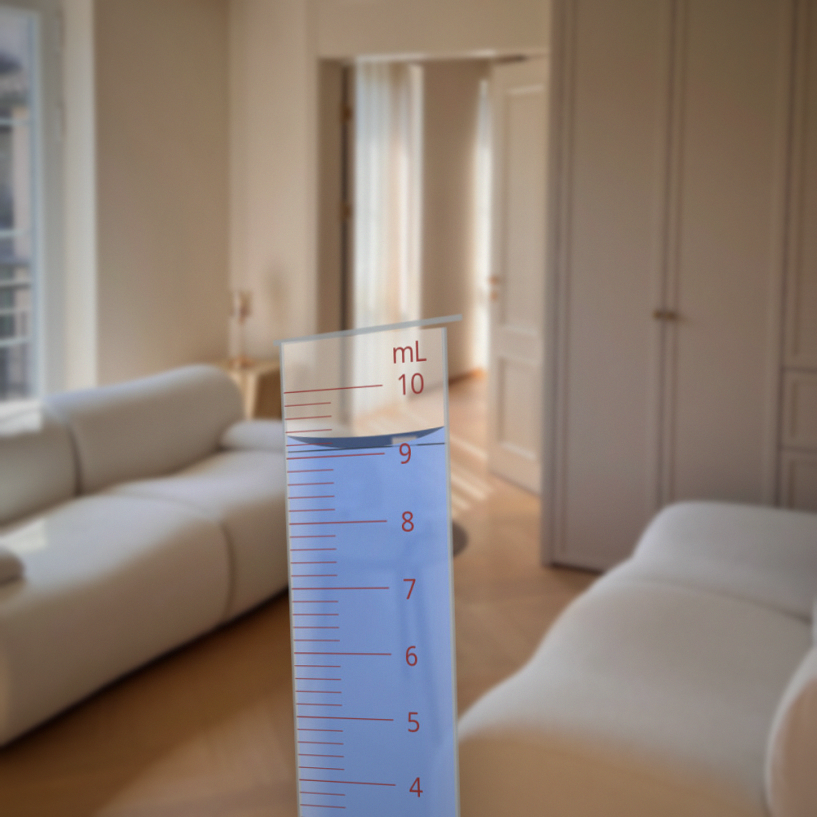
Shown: 9.1 mL
